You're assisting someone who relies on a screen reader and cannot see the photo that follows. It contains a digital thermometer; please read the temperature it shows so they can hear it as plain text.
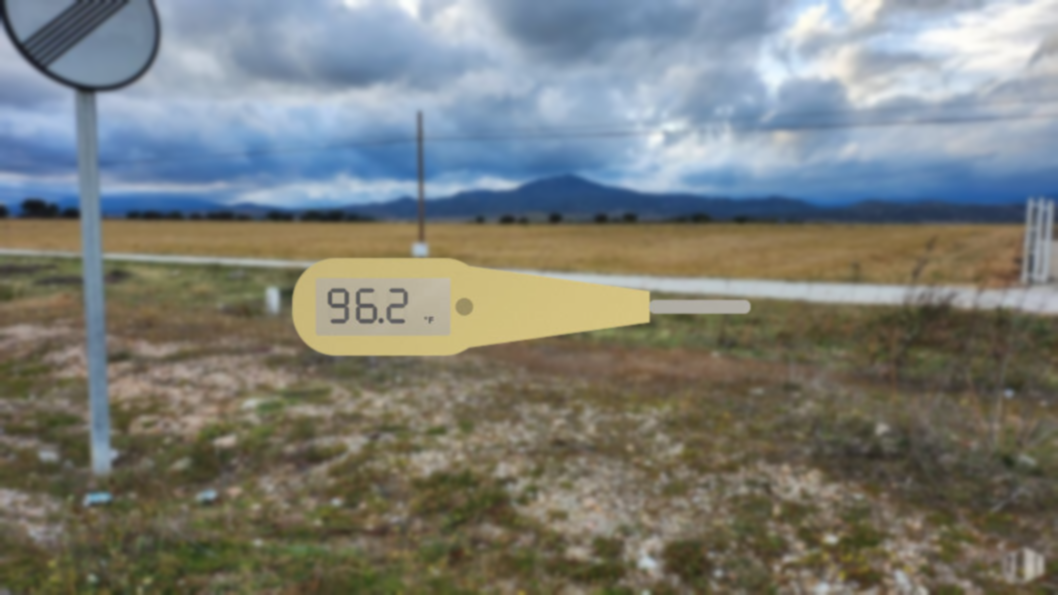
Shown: 96.2 °F
